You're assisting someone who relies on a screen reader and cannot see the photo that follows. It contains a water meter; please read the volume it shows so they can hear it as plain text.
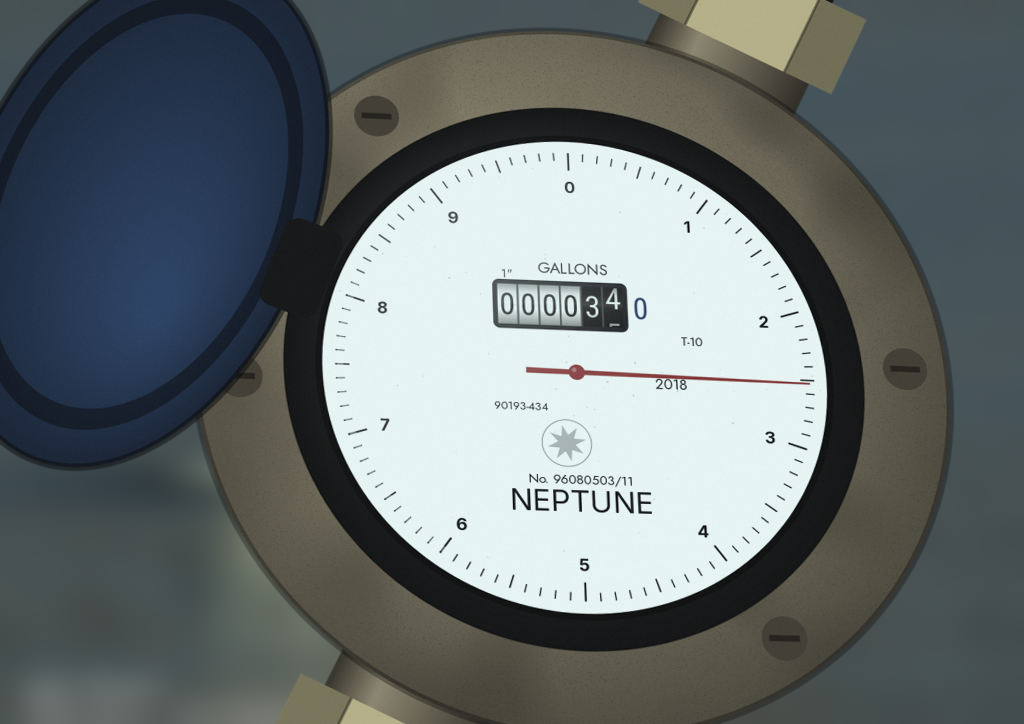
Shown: 342.5 gal
